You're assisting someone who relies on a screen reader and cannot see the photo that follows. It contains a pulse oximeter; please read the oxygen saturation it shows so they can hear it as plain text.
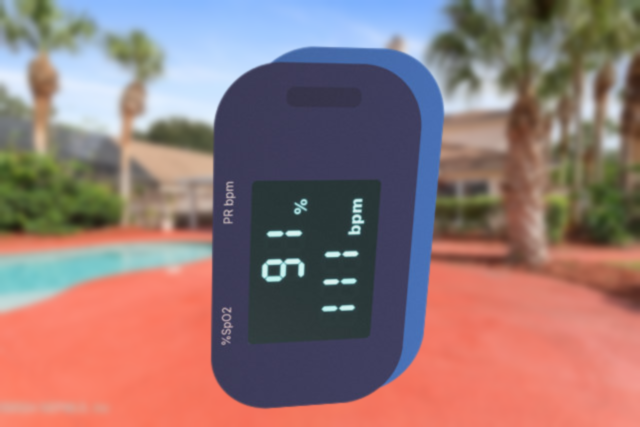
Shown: 91 %
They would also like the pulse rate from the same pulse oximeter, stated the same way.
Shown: 111 bpm
